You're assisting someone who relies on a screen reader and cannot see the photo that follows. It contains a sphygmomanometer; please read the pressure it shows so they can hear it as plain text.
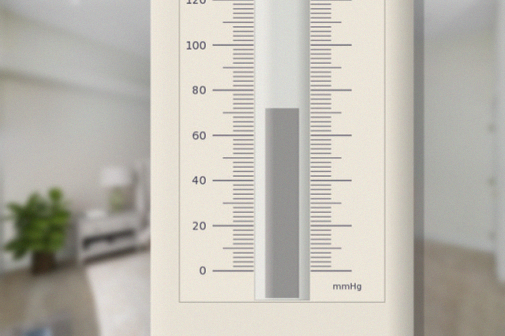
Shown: 72 mmHg
